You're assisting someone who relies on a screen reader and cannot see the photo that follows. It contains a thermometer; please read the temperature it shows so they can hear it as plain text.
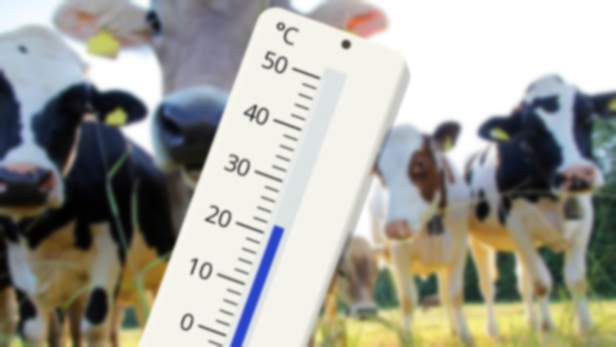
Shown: 22 °C
